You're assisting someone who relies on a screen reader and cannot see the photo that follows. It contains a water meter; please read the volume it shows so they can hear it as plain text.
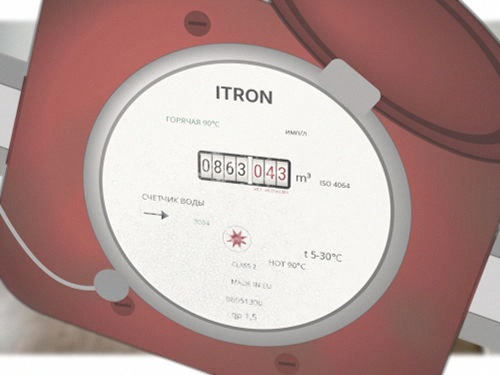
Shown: 863.043 m³
